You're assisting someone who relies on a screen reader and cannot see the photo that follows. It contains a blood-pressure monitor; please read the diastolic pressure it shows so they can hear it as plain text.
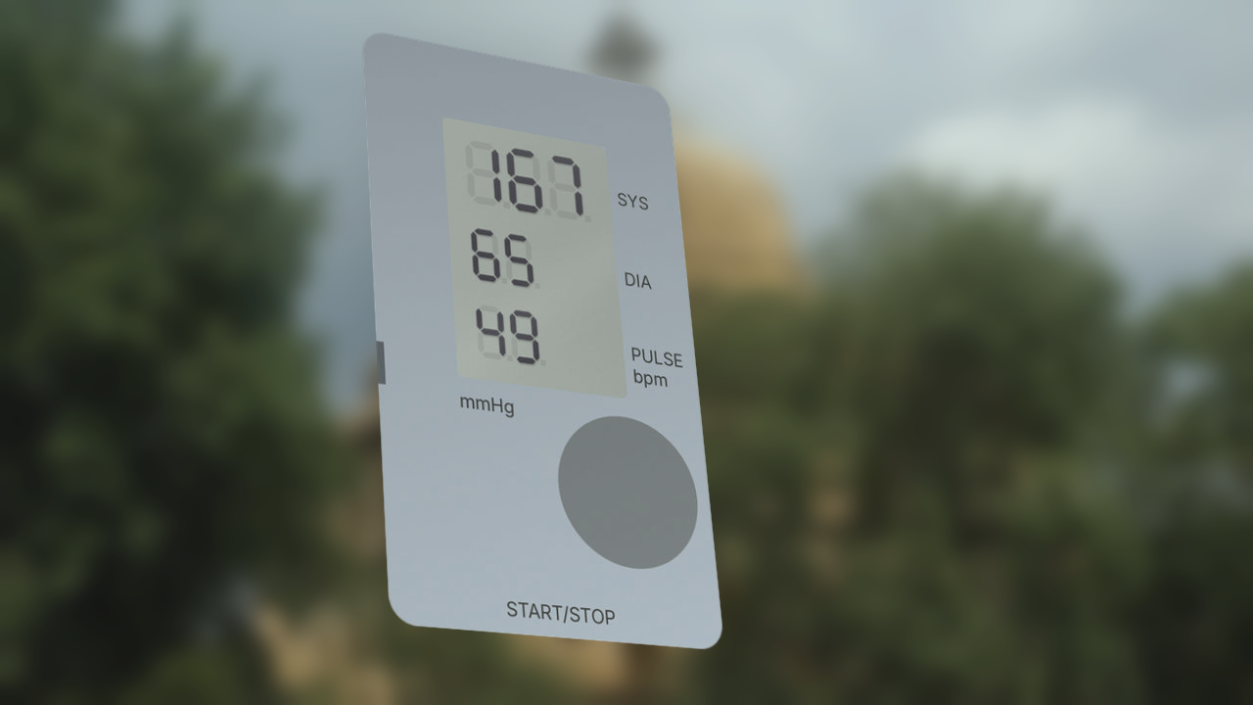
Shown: 65 mmHg
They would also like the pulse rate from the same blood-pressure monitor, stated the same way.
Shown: 49 bpm
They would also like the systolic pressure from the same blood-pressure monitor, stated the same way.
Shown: 167 mmHg
